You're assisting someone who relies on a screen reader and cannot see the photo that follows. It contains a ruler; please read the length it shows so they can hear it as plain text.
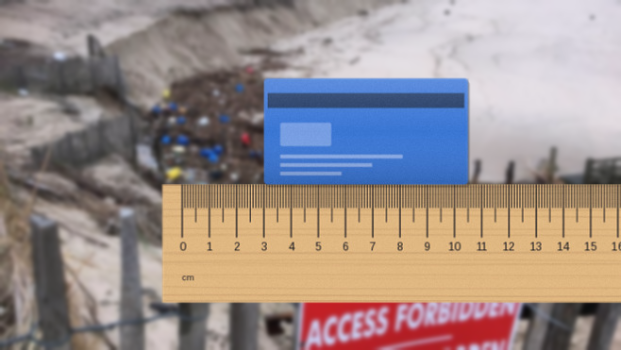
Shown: 7.5 cm
